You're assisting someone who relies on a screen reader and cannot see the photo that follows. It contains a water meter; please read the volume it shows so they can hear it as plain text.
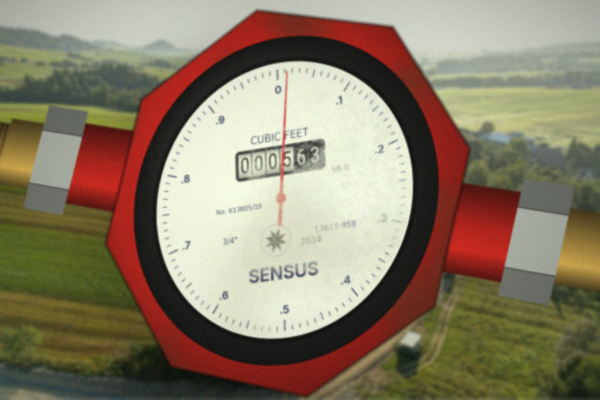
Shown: 563.01 ft³
